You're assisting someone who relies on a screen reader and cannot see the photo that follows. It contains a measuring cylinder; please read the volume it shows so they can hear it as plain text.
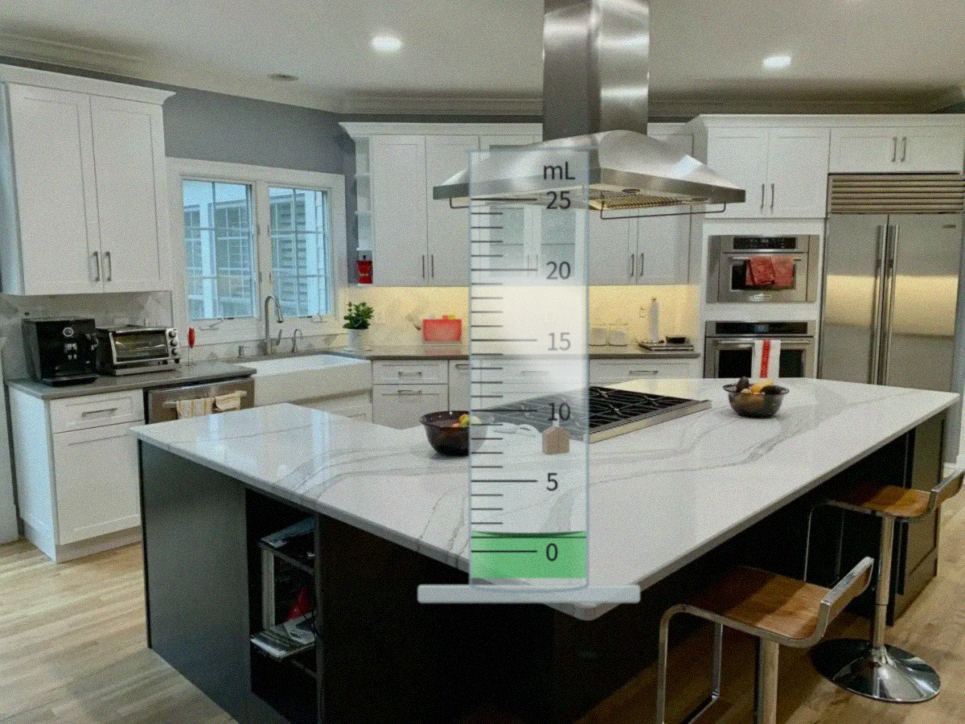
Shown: 1 mL
